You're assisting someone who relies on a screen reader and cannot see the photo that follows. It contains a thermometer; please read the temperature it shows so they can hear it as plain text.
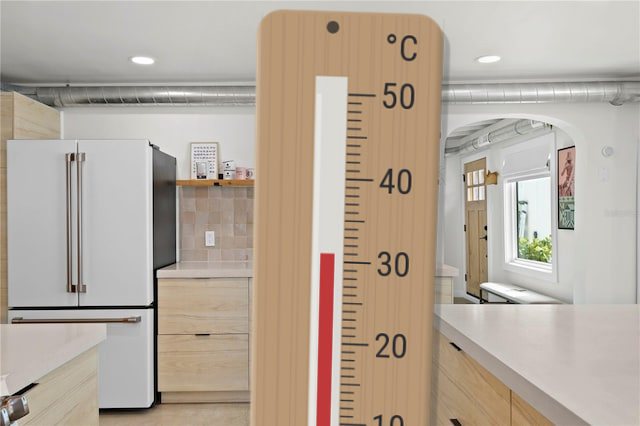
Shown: 31 °C
